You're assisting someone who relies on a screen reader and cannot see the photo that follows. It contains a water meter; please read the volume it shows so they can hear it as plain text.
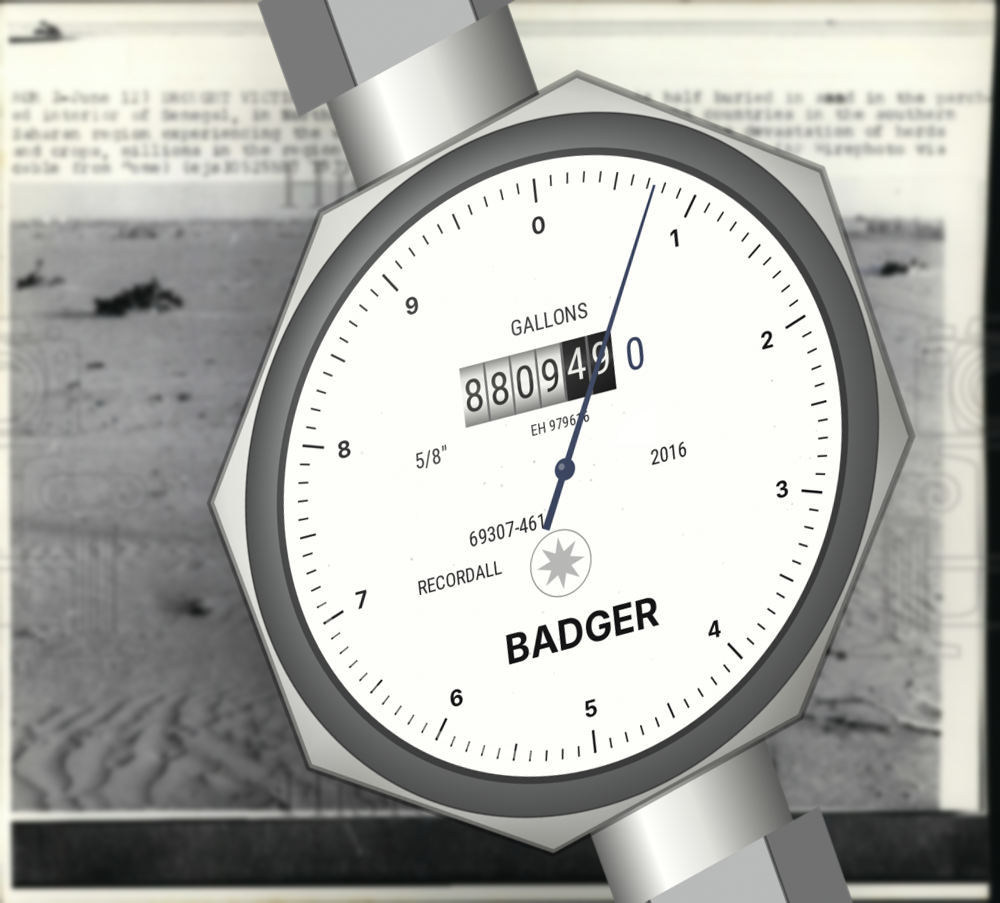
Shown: 8809490.7 gal
